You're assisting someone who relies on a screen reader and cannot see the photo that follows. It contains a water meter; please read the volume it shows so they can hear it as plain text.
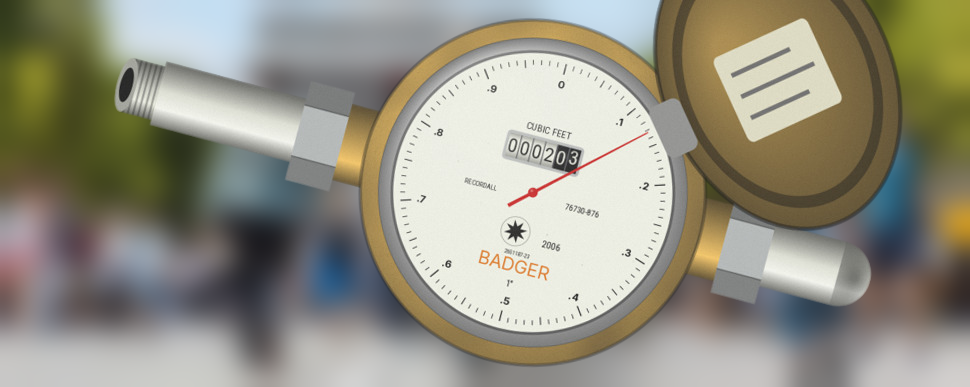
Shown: 203.13 ft³
